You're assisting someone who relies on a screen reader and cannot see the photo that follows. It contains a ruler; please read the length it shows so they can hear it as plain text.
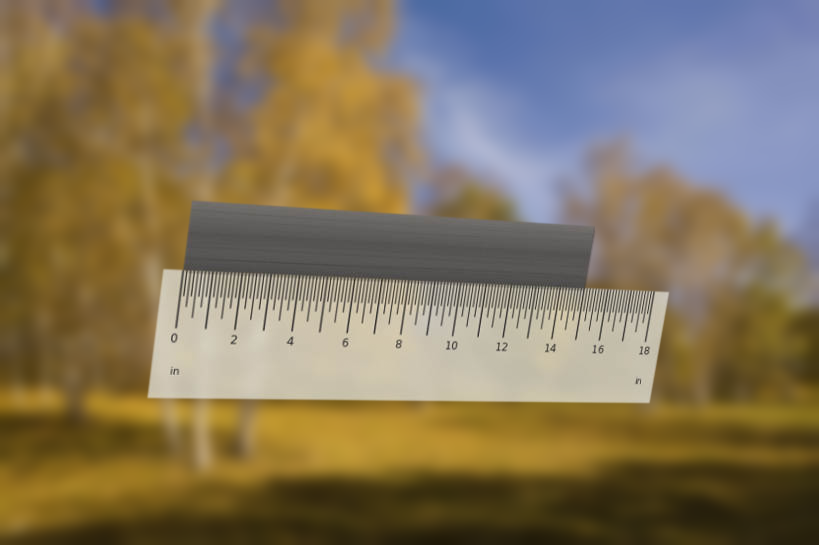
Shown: 15 in
